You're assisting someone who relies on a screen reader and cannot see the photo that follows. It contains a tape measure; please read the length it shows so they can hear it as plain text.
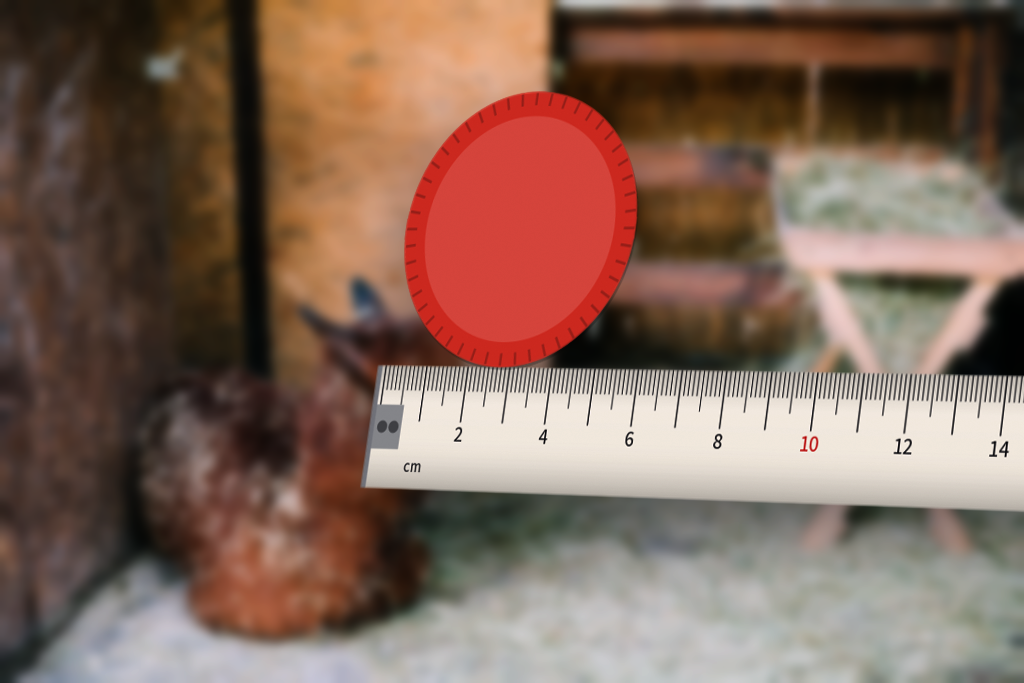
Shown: 5.5 cm
